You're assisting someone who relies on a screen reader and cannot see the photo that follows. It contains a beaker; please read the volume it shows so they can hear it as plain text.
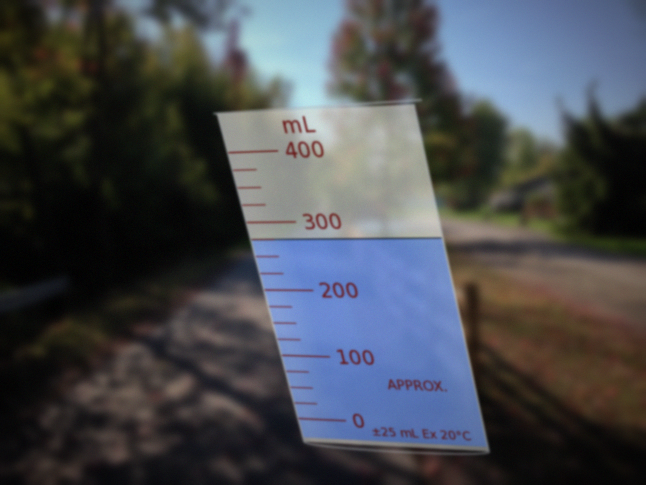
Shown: 275 mL
